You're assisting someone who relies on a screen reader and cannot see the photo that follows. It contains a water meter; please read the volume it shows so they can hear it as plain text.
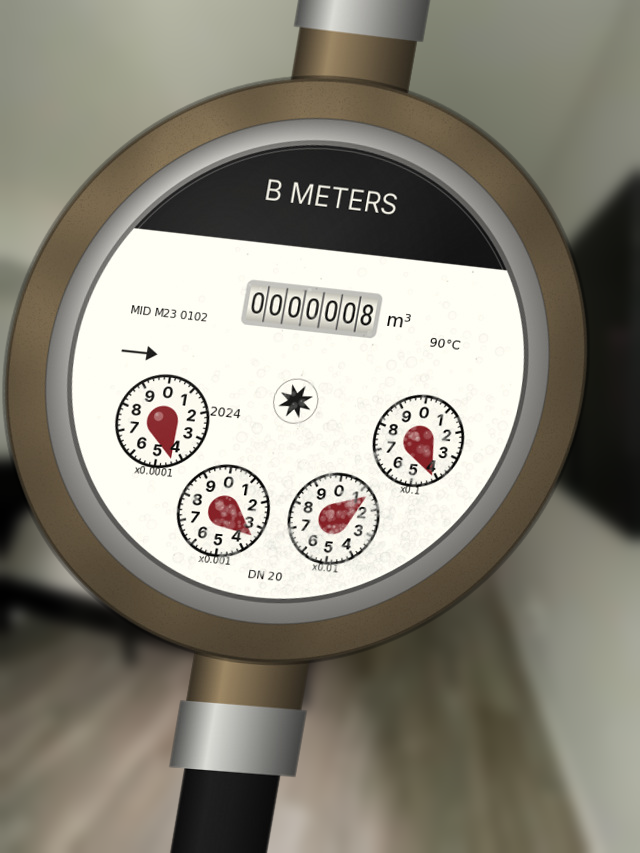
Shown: 8.4134 m³
